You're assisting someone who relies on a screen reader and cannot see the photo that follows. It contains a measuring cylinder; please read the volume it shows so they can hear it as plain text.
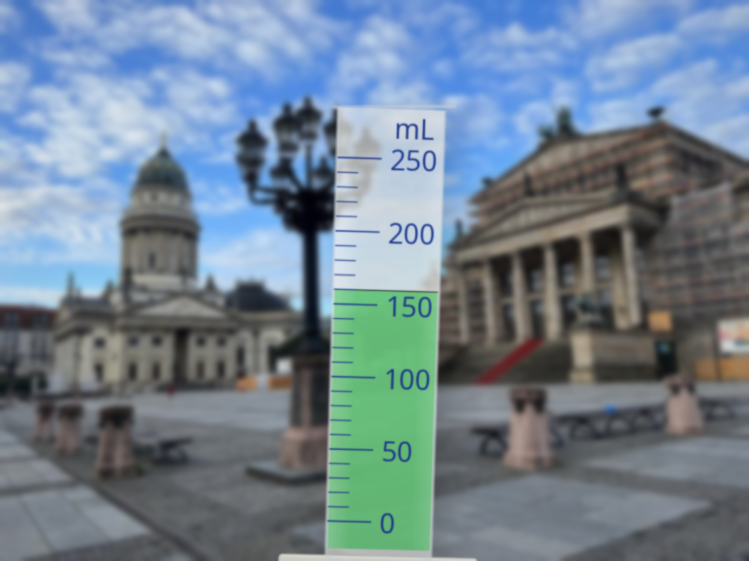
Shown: 160 mL
